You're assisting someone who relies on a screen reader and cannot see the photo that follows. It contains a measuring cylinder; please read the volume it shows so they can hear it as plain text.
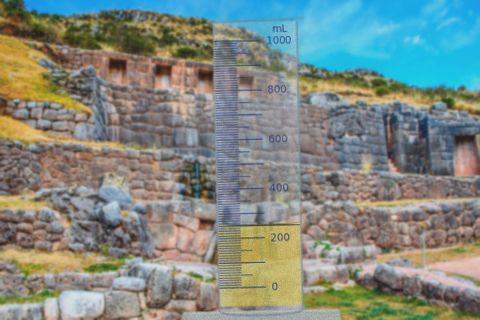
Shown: 250 mL
